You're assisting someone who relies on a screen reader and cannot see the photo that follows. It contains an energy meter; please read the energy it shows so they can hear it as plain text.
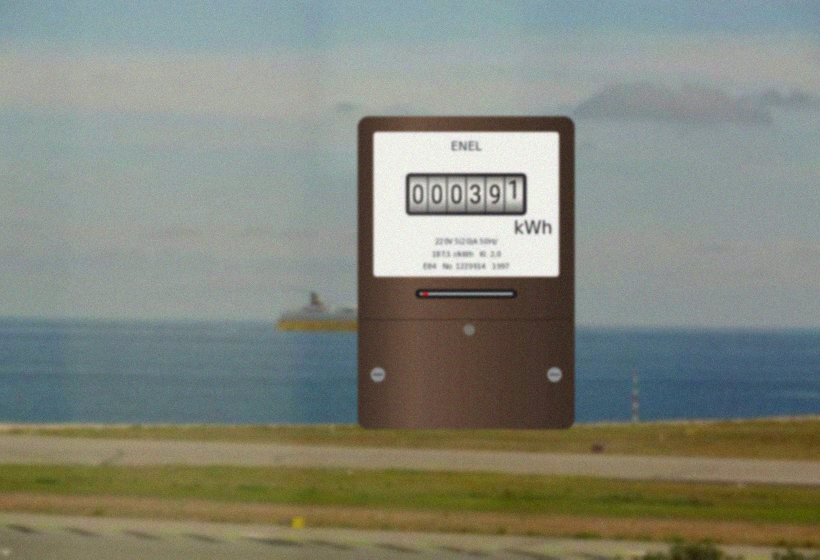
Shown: 391 kWh
